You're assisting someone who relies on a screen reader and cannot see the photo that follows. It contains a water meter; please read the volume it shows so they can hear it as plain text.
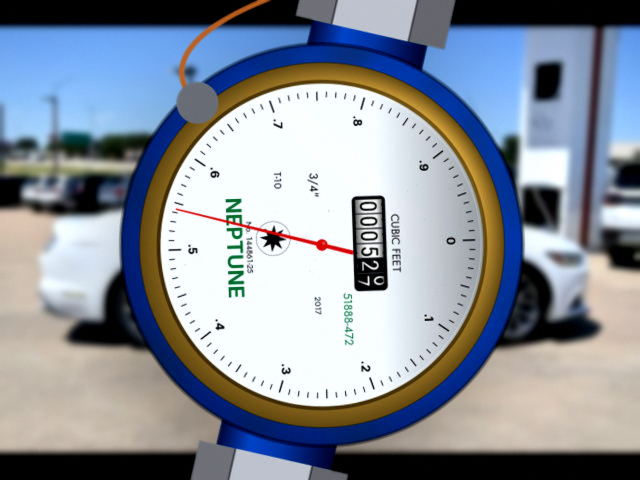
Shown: 526.54 ft³
